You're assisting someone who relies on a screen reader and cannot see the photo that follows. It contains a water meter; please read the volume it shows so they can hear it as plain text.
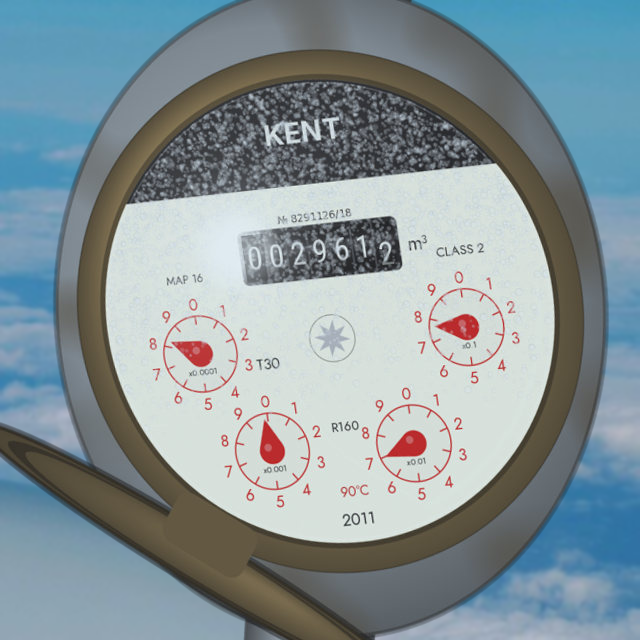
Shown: 29611.7698 m³
